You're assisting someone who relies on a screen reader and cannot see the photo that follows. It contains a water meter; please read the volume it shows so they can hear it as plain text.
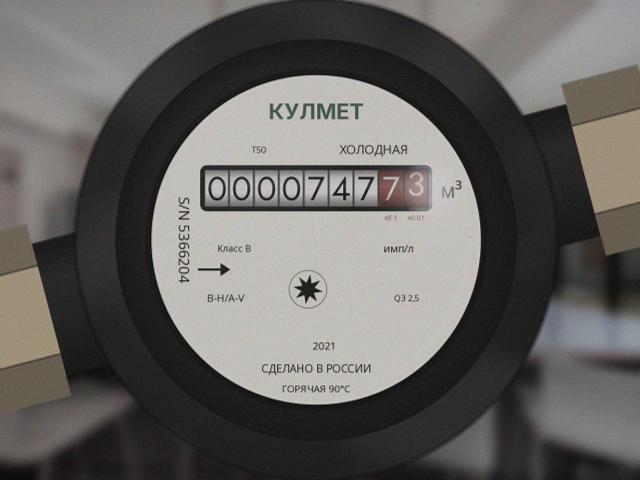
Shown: 747.73 m³
